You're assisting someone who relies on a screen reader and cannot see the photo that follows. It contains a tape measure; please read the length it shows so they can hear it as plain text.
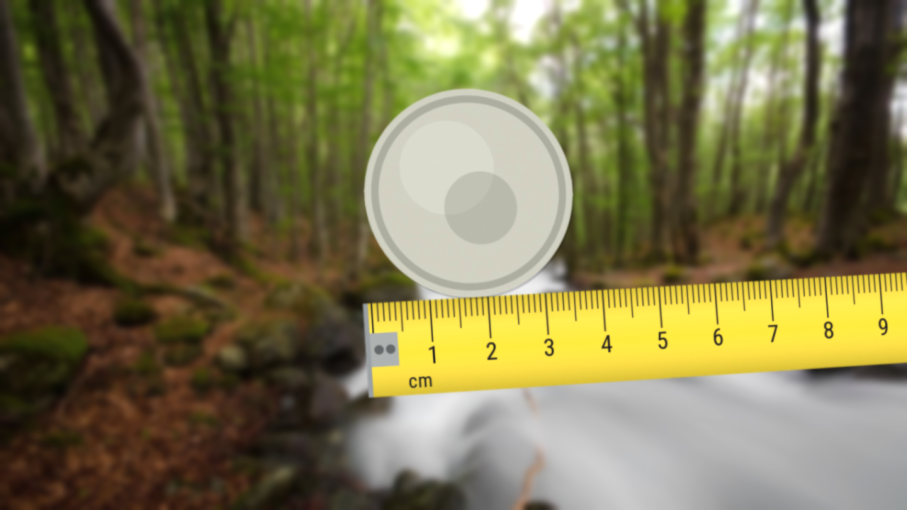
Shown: 3.6 cm
